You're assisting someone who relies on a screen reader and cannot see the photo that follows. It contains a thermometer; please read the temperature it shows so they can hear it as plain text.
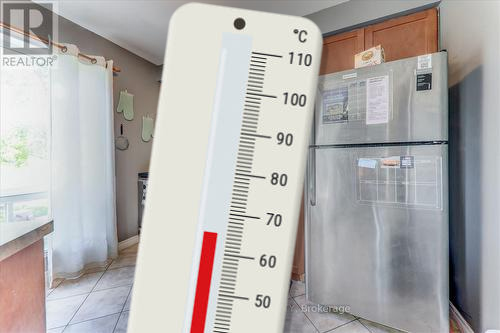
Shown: 65 °C
